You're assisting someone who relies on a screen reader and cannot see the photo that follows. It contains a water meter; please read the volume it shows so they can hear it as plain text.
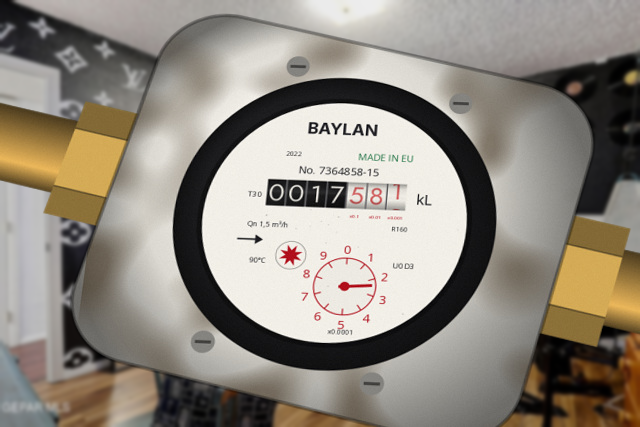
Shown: 17.5812 kL
